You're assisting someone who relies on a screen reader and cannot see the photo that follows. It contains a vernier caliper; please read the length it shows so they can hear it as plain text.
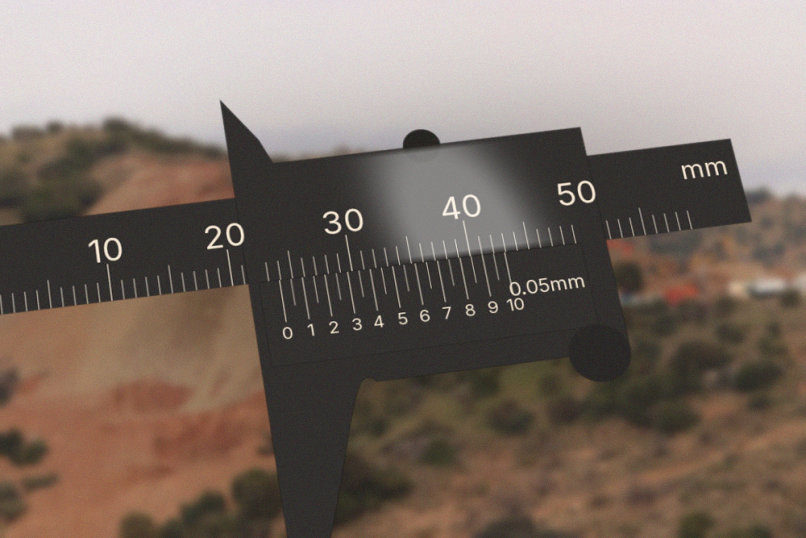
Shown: 23.9 mm
